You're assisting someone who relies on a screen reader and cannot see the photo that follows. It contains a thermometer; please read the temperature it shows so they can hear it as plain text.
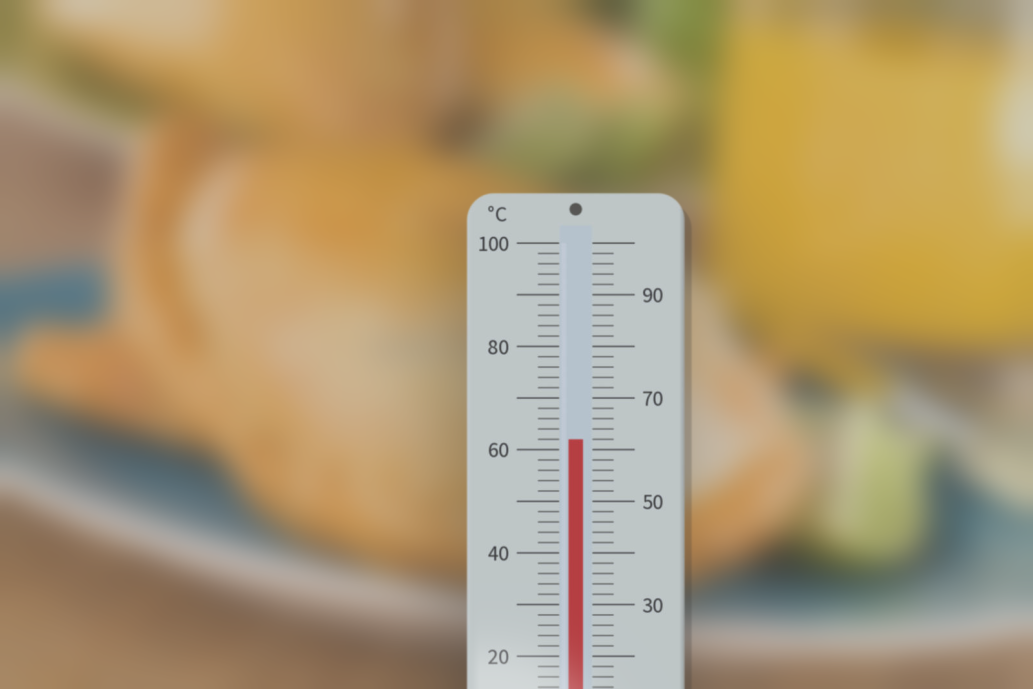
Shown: 62 °C
